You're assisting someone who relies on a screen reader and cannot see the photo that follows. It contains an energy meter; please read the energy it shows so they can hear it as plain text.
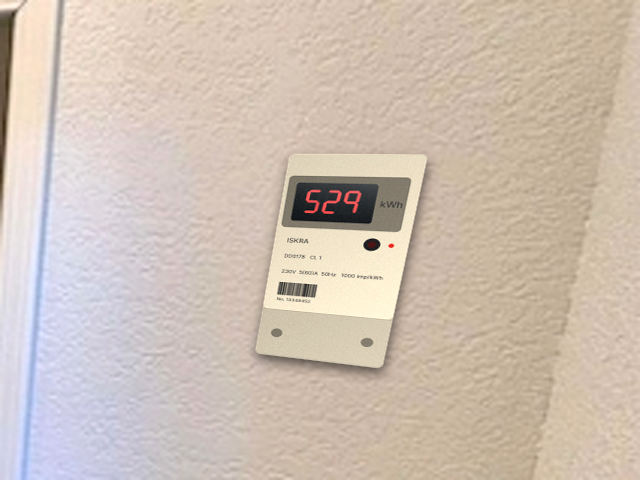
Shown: 529 kWh
